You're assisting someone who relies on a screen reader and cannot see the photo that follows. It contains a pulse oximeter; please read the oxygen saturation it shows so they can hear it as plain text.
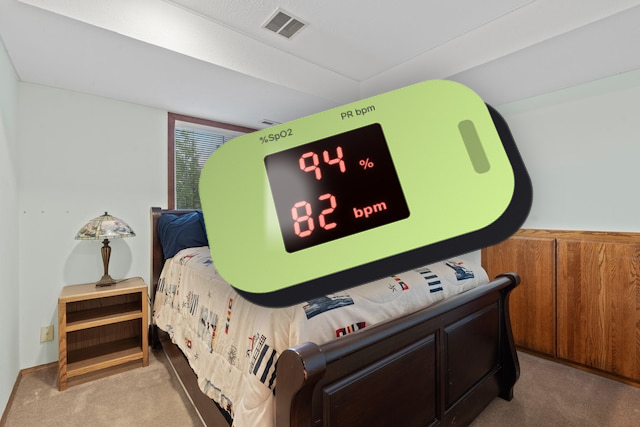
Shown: 94 %
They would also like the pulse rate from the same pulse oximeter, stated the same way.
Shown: 82 bpm
